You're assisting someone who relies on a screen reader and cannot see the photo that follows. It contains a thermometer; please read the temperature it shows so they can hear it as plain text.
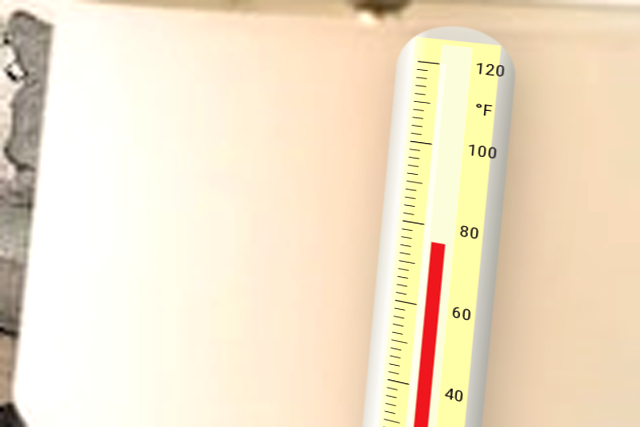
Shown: 76 °F
